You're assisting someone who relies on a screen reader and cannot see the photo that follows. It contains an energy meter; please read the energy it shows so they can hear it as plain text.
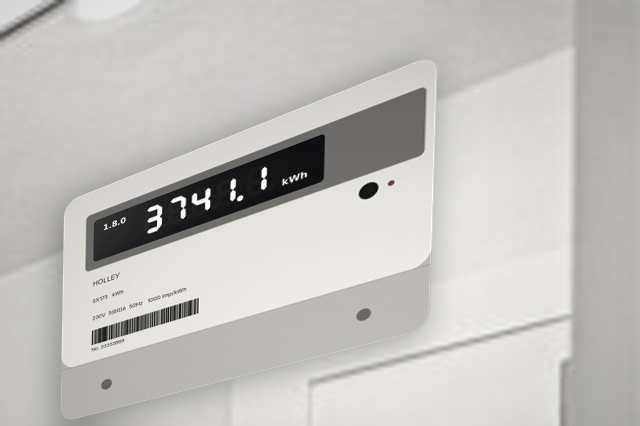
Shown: 3741.1 kWh
